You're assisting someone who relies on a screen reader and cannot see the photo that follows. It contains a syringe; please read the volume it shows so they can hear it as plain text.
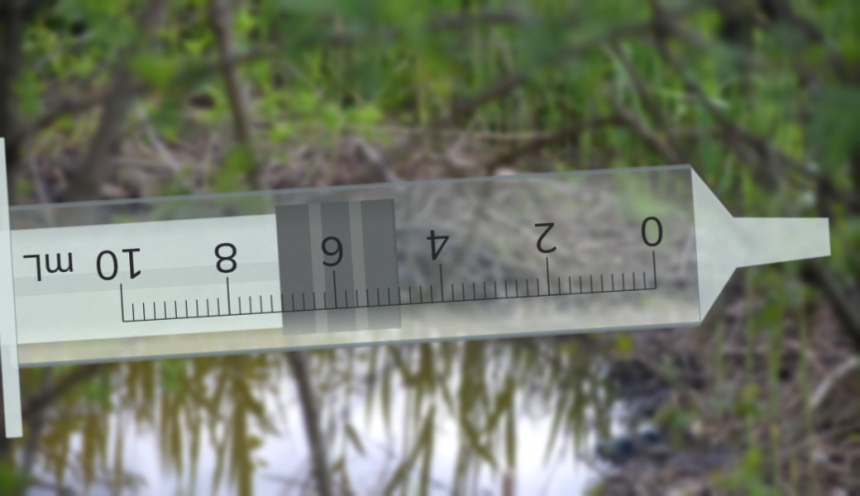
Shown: 4.8 mL
